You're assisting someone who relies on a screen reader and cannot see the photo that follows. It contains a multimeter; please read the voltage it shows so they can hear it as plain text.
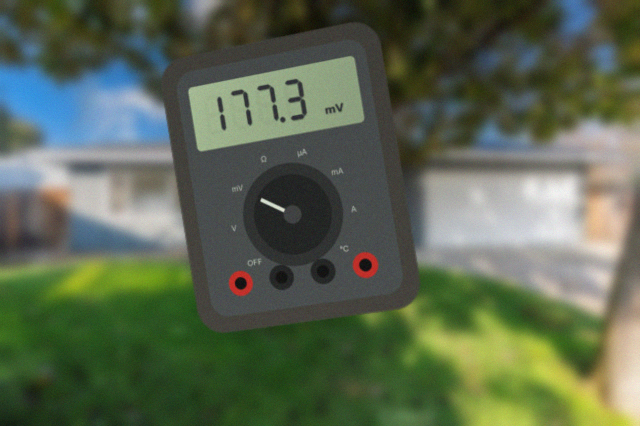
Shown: 177.3 mV
